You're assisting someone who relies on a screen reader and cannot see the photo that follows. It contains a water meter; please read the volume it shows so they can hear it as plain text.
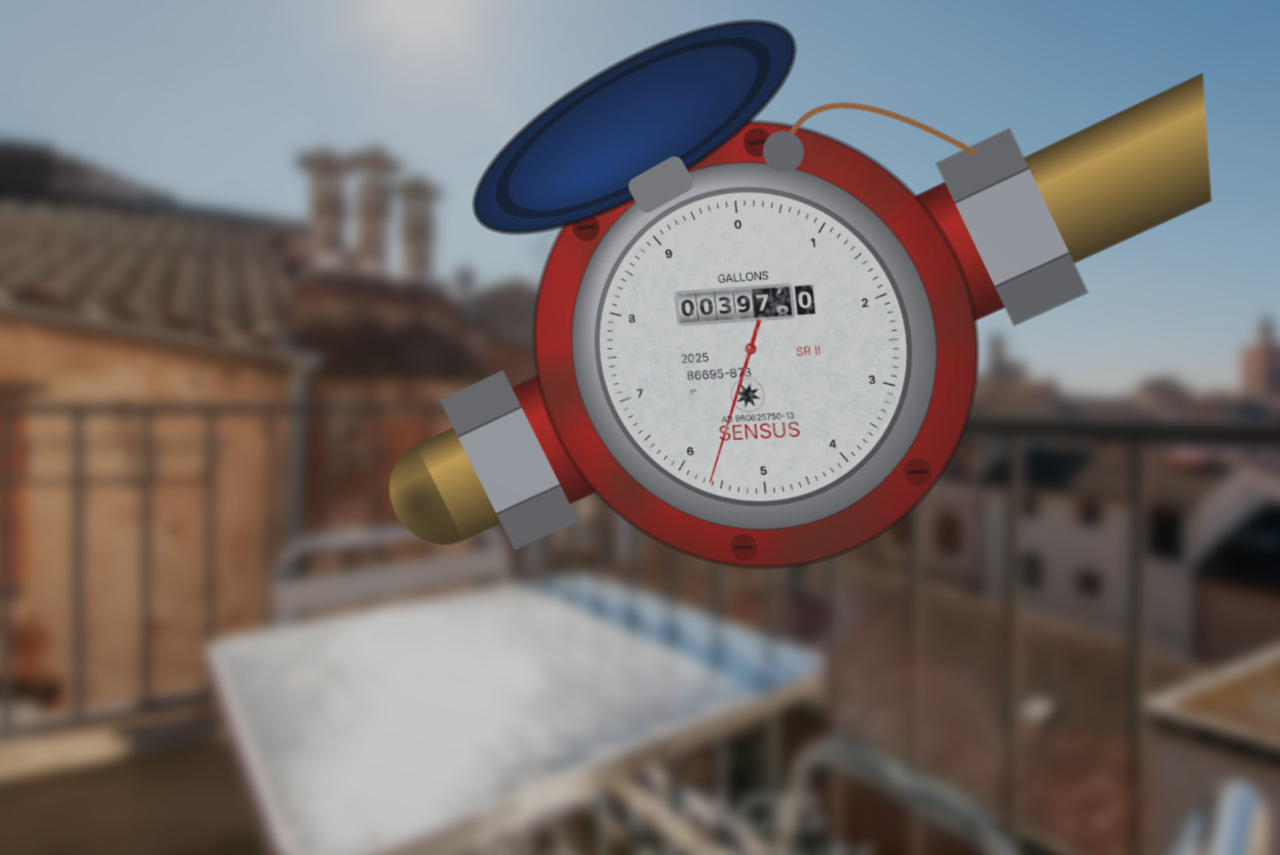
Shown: 39775.6 gal
